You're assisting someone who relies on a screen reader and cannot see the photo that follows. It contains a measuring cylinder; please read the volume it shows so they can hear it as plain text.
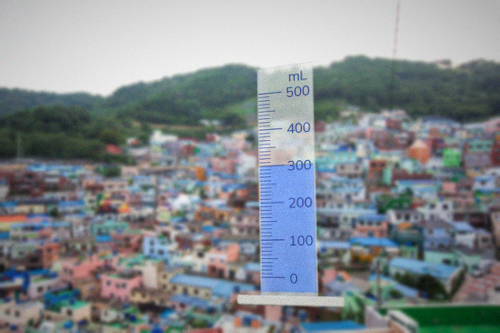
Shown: 300 mL
